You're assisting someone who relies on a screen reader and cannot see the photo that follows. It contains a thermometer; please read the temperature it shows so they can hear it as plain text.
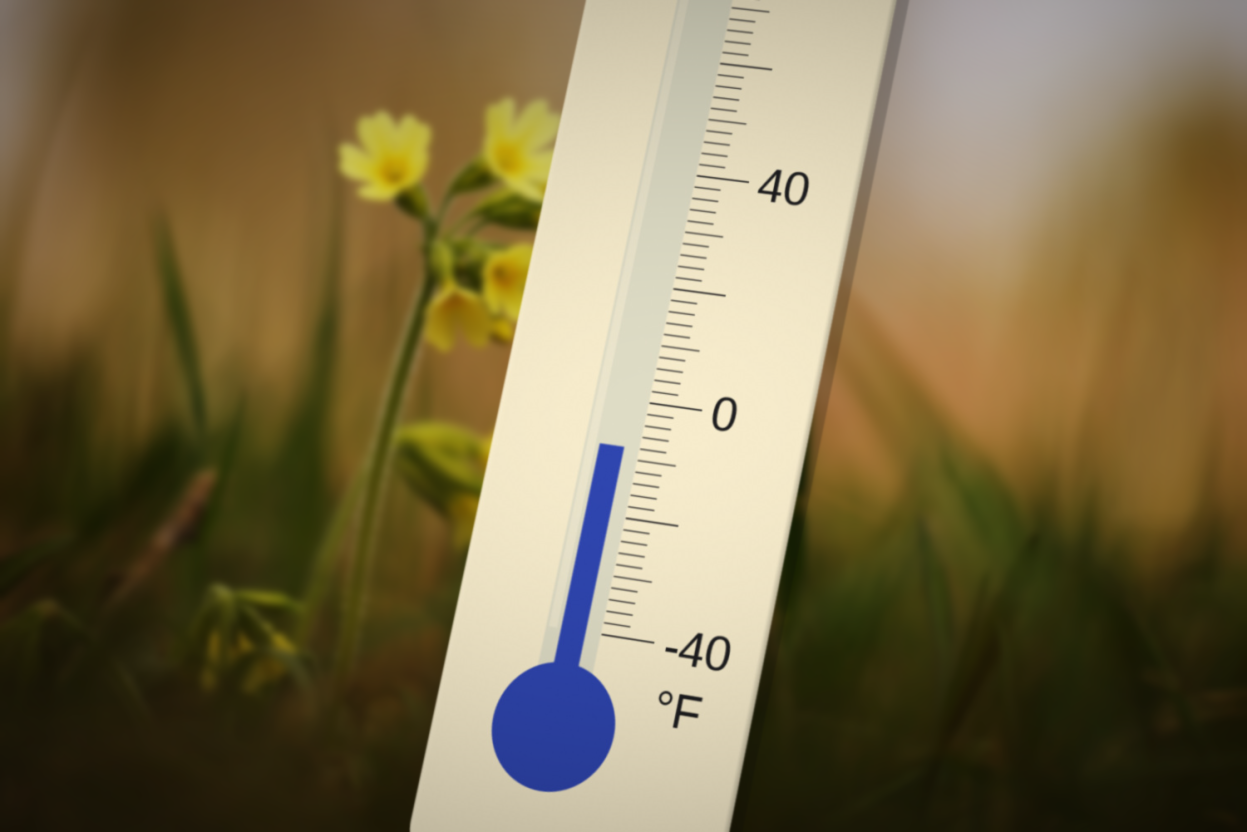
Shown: -8 °F
